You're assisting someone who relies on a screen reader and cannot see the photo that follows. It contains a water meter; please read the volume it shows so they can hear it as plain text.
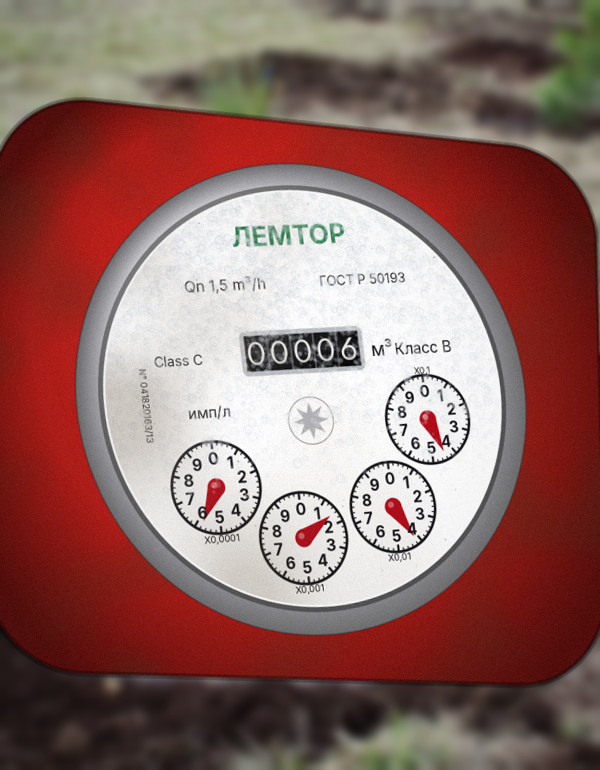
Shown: 6.4415 m³
